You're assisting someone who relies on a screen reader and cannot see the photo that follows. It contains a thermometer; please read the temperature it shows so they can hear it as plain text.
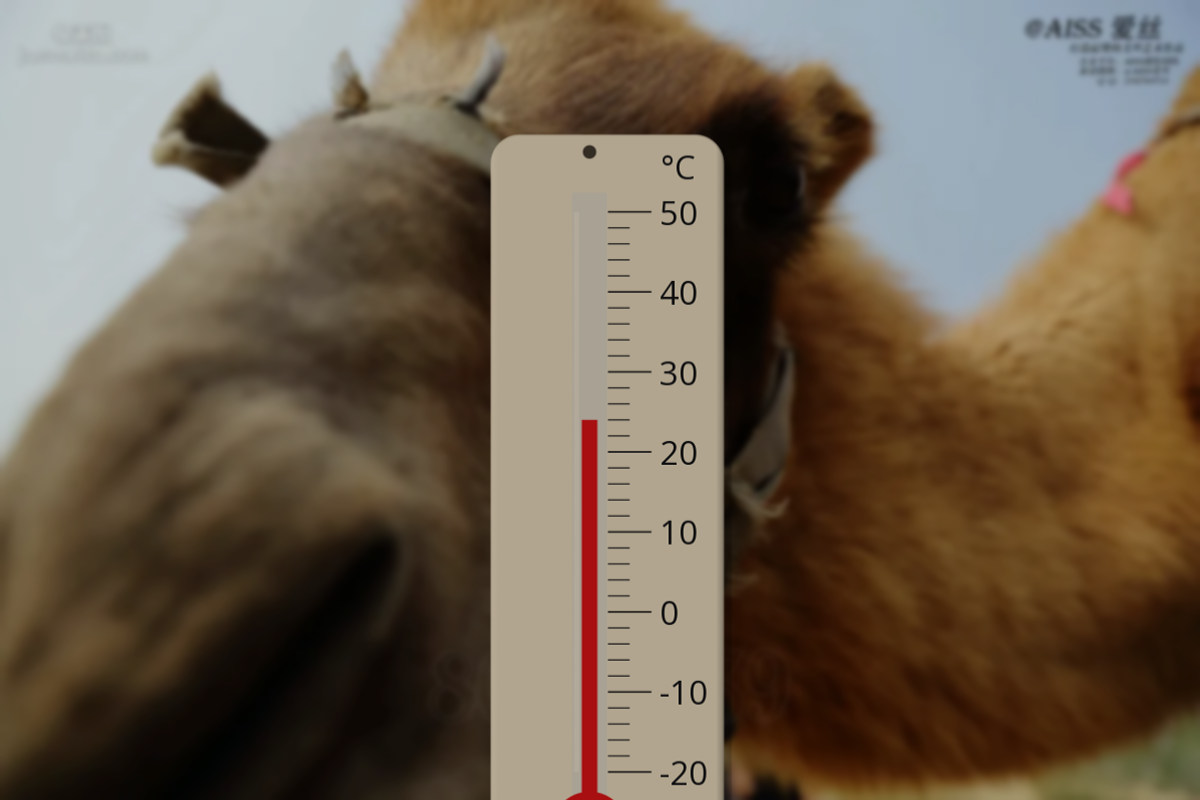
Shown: 24 °C
